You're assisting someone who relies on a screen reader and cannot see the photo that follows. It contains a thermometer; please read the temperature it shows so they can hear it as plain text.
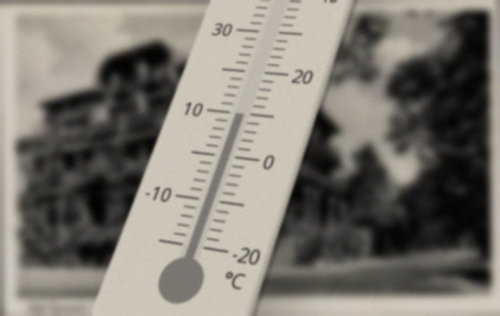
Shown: 10 °C
